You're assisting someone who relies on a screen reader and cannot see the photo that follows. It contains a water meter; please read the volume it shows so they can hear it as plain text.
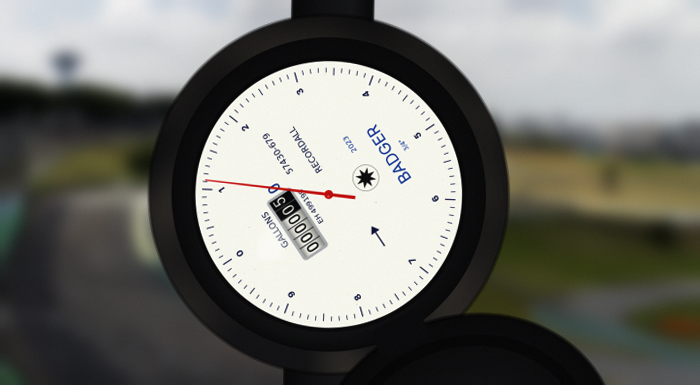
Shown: 51.1 gal
